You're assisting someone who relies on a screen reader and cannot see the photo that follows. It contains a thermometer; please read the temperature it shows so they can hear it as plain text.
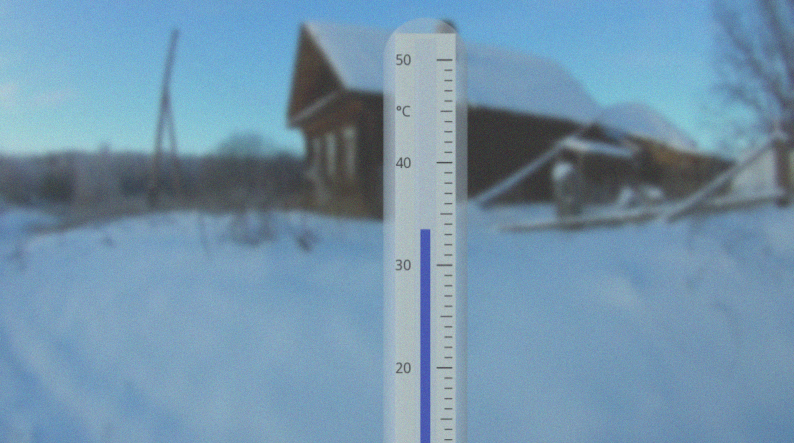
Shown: 33.5 °C
